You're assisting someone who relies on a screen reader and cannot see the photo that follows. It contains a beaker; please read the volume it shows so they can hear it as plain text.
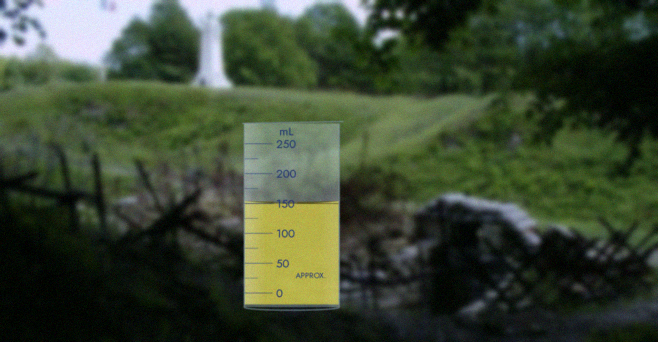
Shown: 150 mL
